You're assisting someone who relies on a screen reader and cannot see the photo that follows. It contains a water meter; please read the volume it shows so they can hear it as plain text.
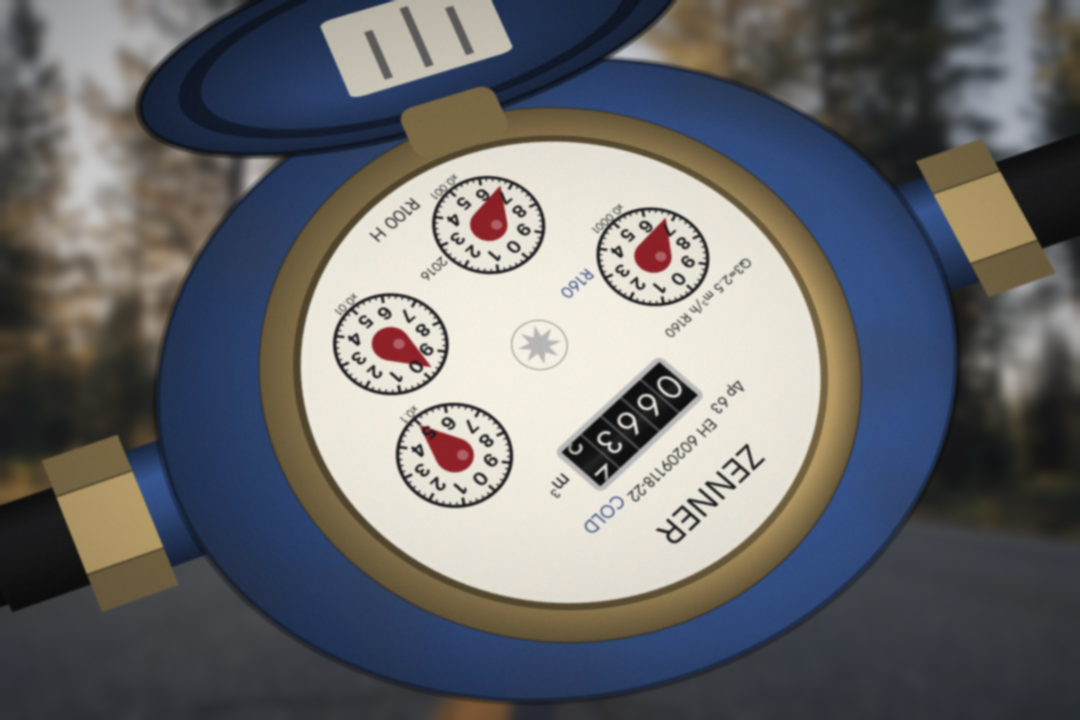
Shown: 6632.4966 m³
